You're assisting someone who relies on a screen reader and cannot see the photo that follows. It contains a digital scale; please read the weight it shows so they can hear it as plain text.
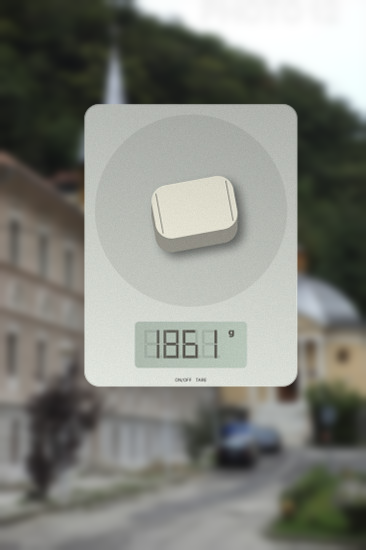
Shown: 1861 g
